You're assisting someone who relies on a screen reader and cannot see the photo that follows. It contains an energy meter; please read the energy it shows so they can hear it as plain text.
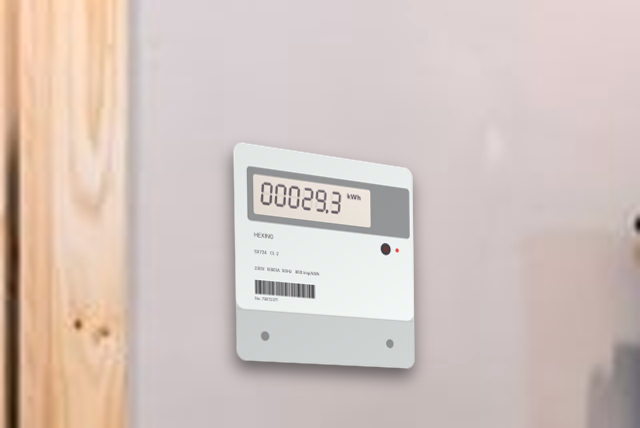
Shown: 29.3 kWh
